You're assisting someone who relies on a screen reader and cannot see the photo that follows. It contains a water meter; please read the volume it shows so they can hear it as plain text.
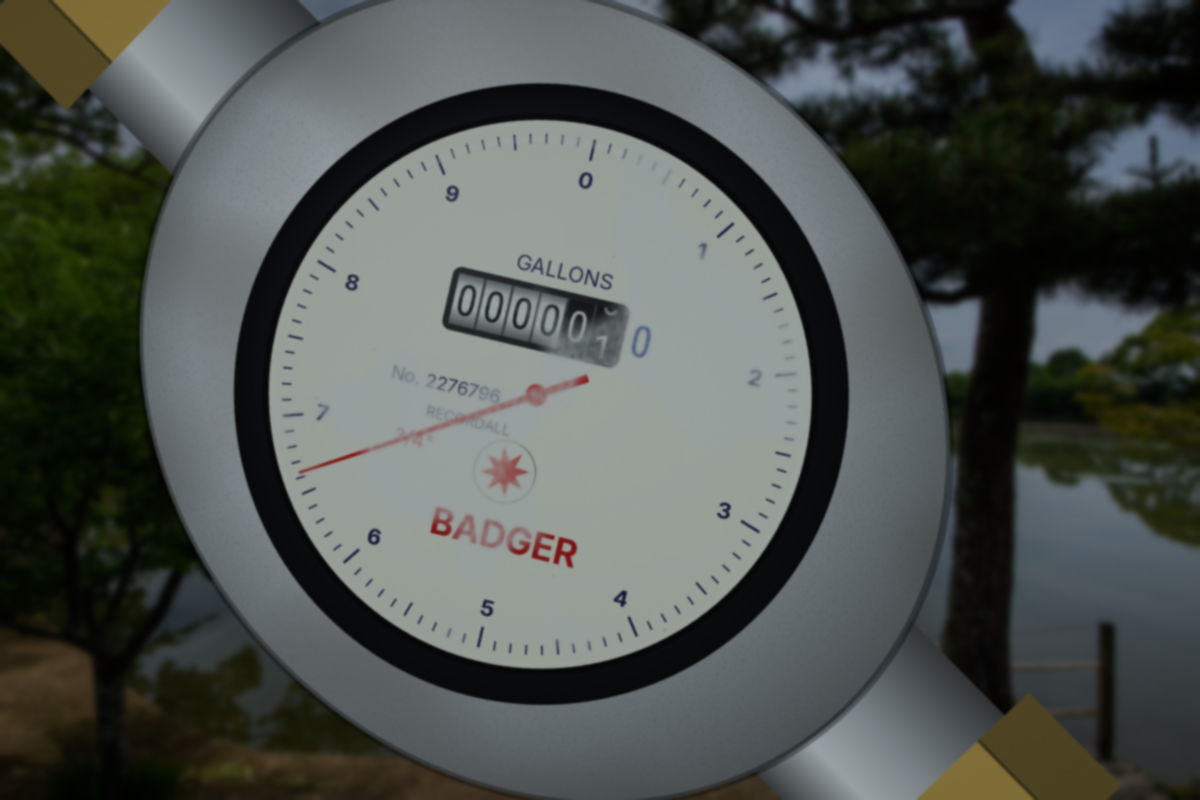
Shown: 6.6 gal
